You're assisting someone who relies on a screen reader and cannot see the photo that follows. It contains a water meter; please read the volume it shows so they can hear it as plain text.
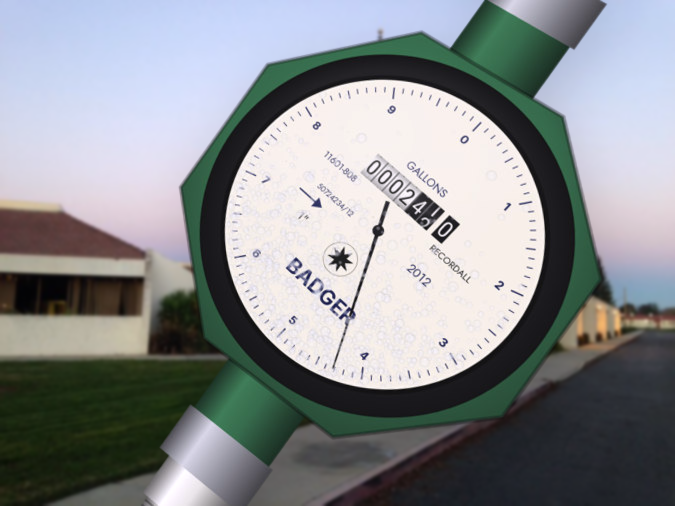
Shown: 2414.3 gal
